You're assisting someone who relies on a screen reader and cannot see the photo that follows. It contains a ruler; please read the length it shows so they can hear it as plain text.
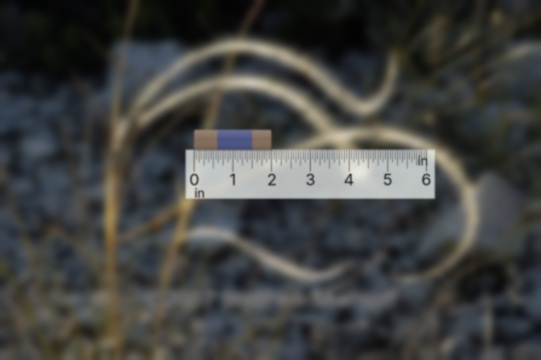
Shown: 2 in
